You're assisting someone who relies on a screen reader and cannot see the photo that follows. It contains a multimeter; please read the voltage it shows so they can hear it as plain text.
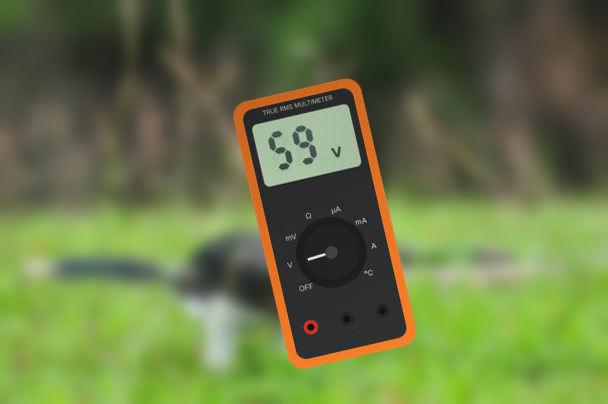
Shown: 59 V
